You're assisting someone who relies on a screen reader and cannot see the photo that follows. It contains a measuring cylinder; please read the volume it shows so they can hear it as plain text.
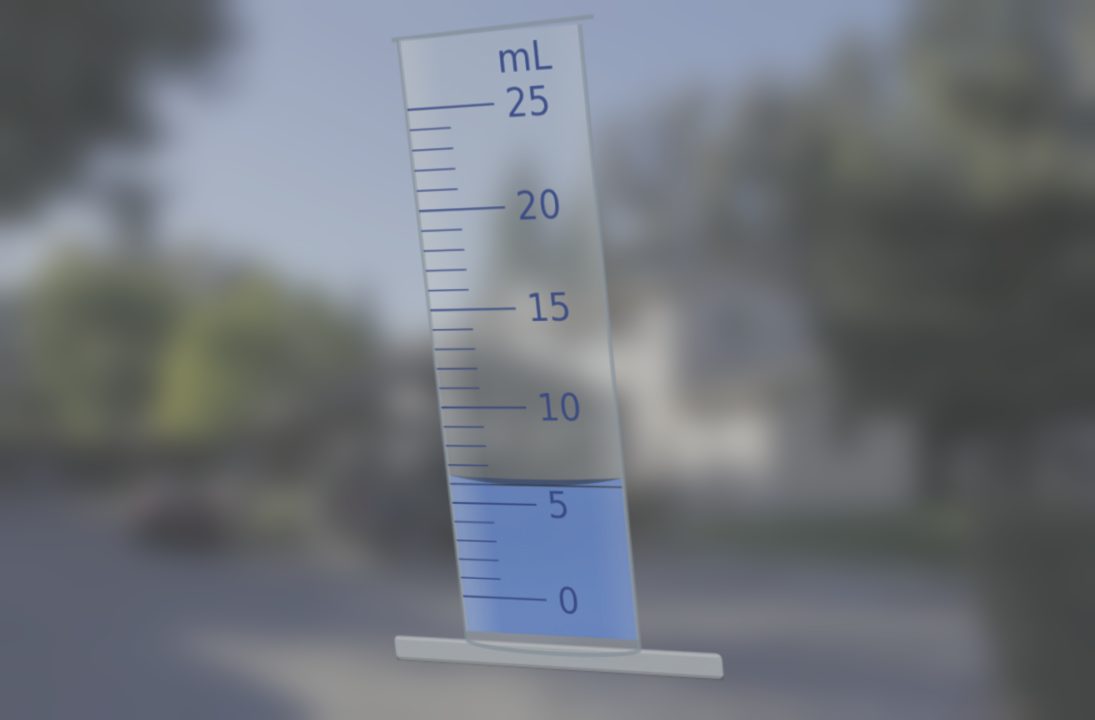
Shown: 6 mL
